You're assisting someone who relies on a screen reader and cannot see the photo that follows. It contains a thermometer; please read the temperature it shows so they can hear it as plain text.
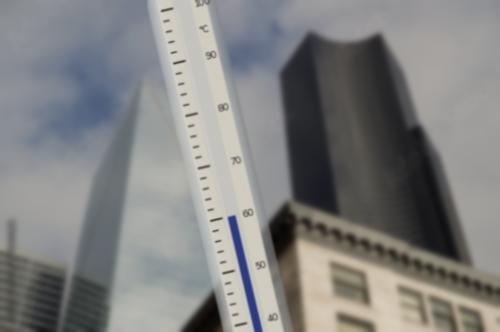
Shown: 60 °C
